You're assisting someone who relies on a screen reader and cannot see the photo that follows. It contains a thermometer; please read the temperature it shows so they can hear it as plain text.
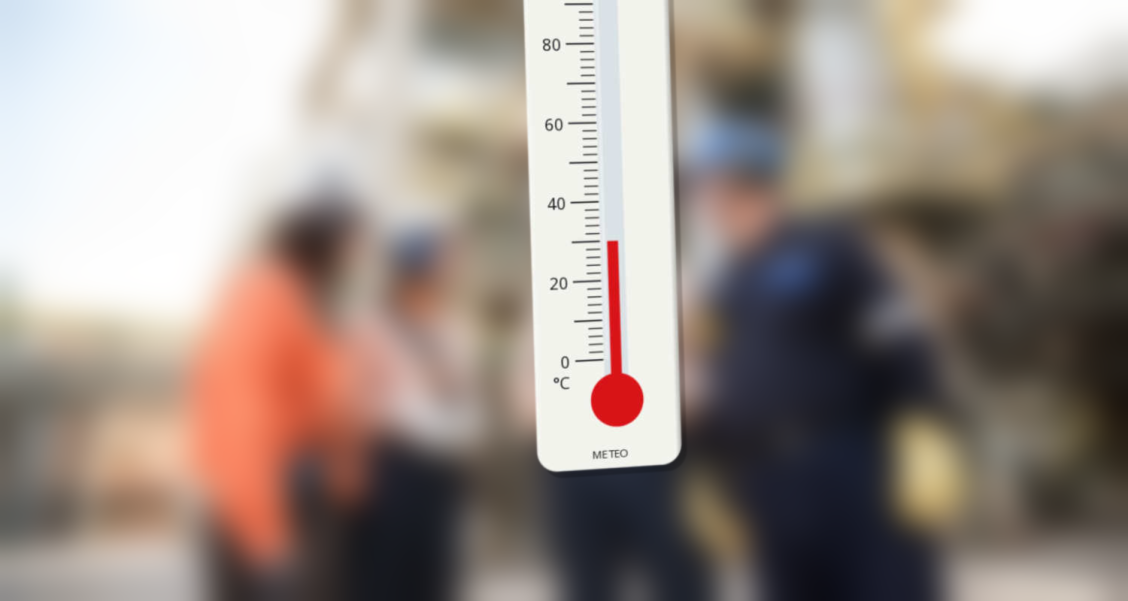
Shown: 30 °C
